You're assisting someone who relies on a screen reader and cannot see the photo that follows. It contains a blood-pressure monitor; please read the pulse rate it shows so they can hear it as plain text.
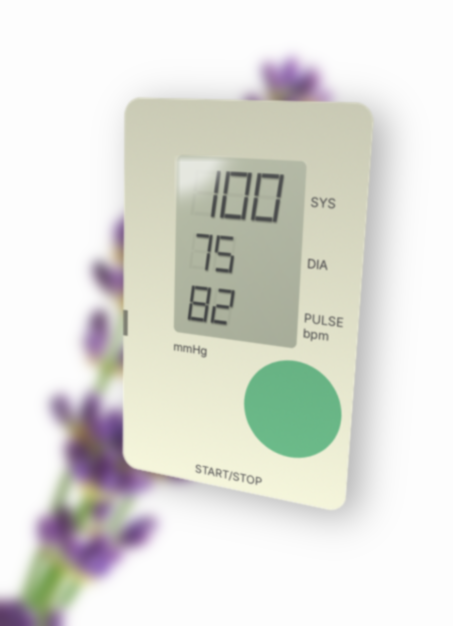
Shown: 82 bpm
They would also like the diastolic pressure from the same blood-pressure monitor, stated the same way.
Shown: 75 mmHg
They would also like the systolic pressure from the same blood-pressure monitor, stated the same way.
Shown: 100 mmHg
